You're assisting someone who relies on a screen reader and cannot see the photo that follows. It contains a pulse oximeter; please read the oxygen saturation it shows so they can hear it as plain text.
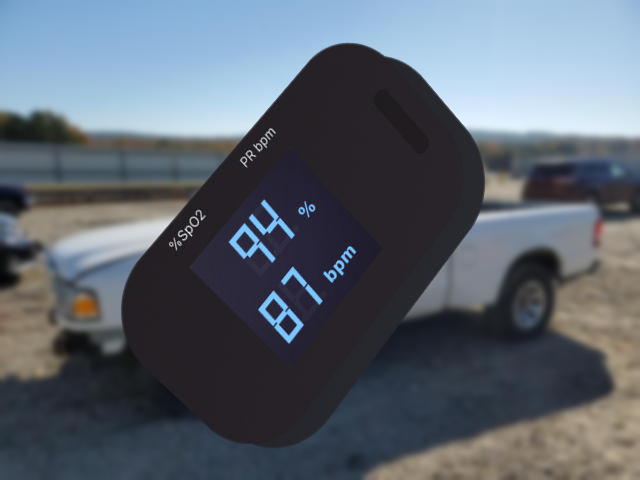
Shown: 94 %
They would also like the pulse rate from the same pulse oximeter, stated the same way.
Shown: 87 bpm
